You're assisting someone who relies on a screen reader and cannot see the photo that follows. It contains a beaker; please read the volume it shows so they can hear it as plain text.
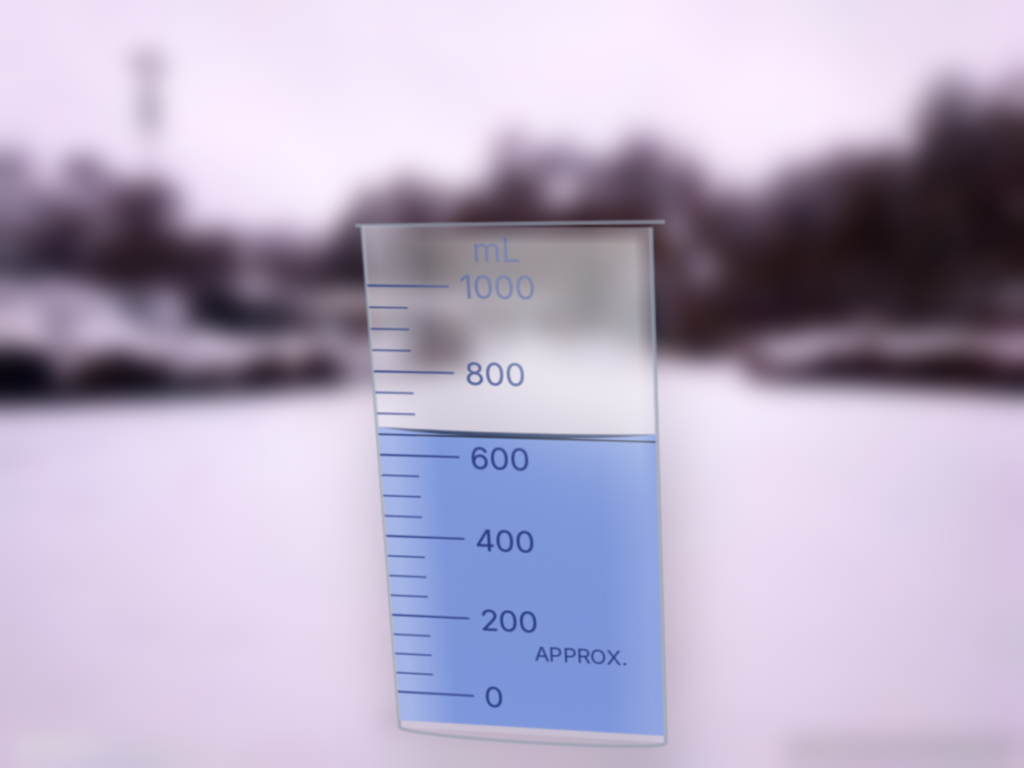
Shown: 650 mL
